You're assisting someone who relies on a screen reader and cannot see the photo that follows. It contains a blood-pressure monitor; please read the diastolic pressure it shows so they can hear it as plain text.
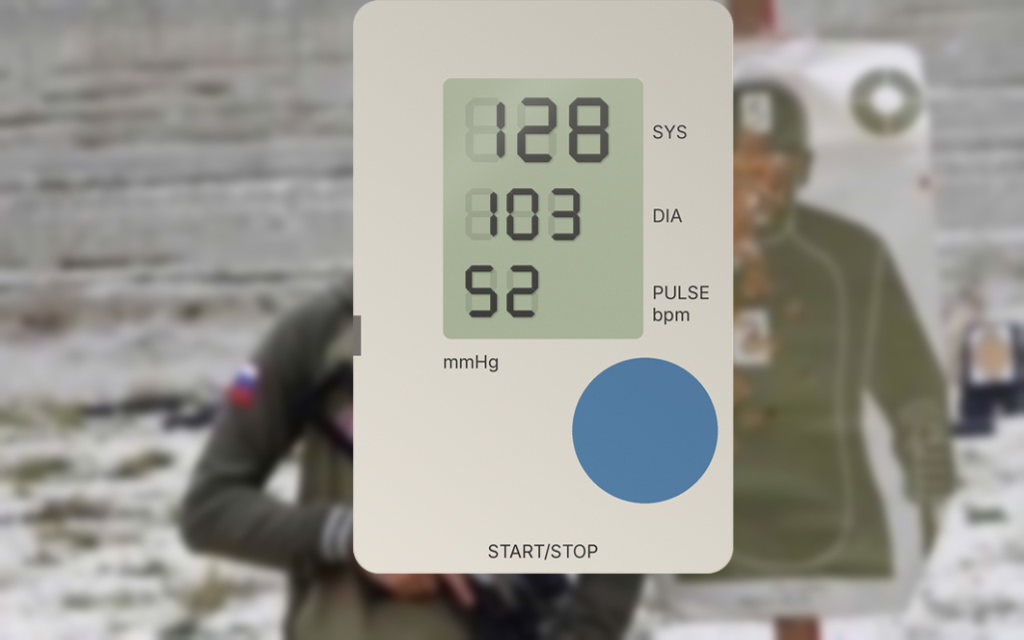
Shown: 103 mmHg
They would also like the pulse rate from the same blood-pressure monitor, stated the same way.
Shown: 52 bpm
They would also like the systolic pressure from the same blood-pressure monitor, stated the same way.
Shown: 128 mmHg
